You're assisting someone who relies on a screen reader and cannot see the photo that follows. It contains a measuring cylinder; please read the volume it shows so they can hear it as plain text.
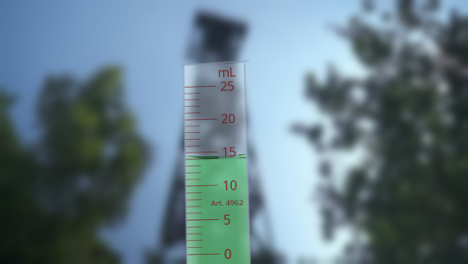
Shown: 14 mL
